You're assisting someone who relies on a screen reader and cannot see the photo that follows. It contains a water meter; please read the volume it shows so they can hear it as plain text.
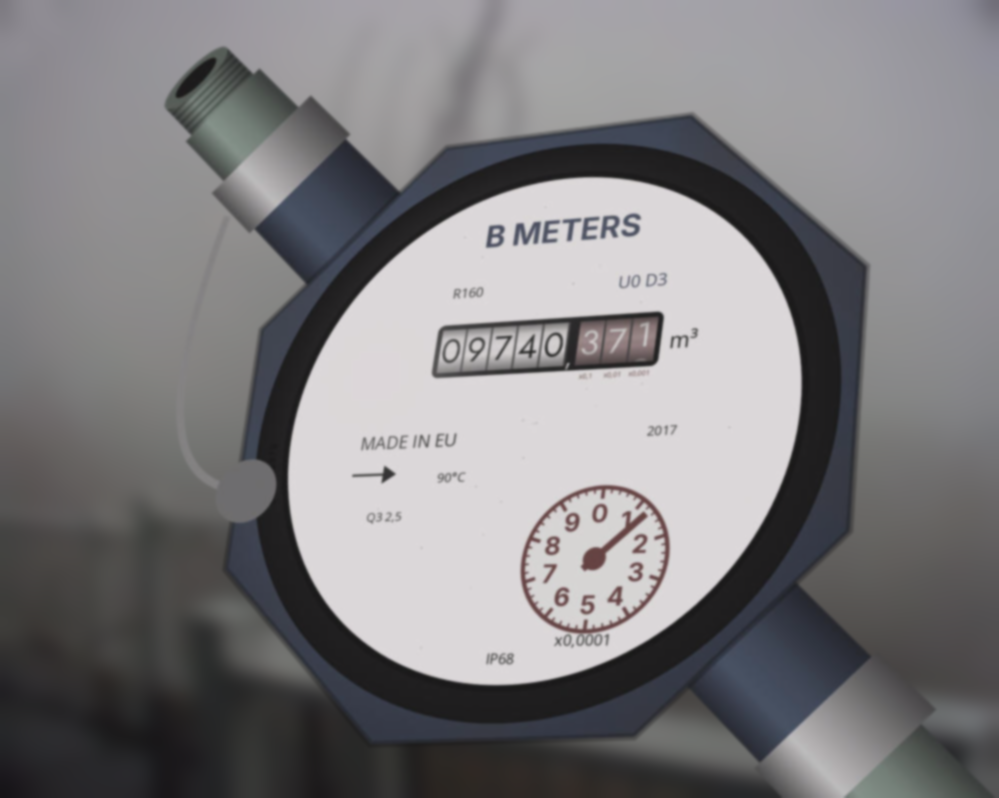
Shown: 9740.3711 m³
